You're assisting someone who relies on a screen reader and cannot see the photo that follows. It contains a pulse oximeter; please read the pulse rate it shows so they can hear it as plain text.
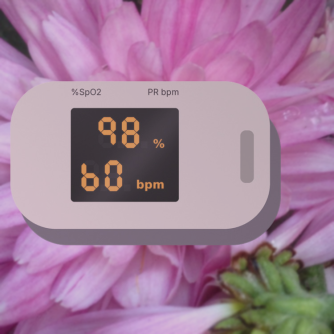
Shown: 60 bpm
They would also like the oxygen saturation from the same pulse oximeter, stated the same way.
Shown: 98 %
